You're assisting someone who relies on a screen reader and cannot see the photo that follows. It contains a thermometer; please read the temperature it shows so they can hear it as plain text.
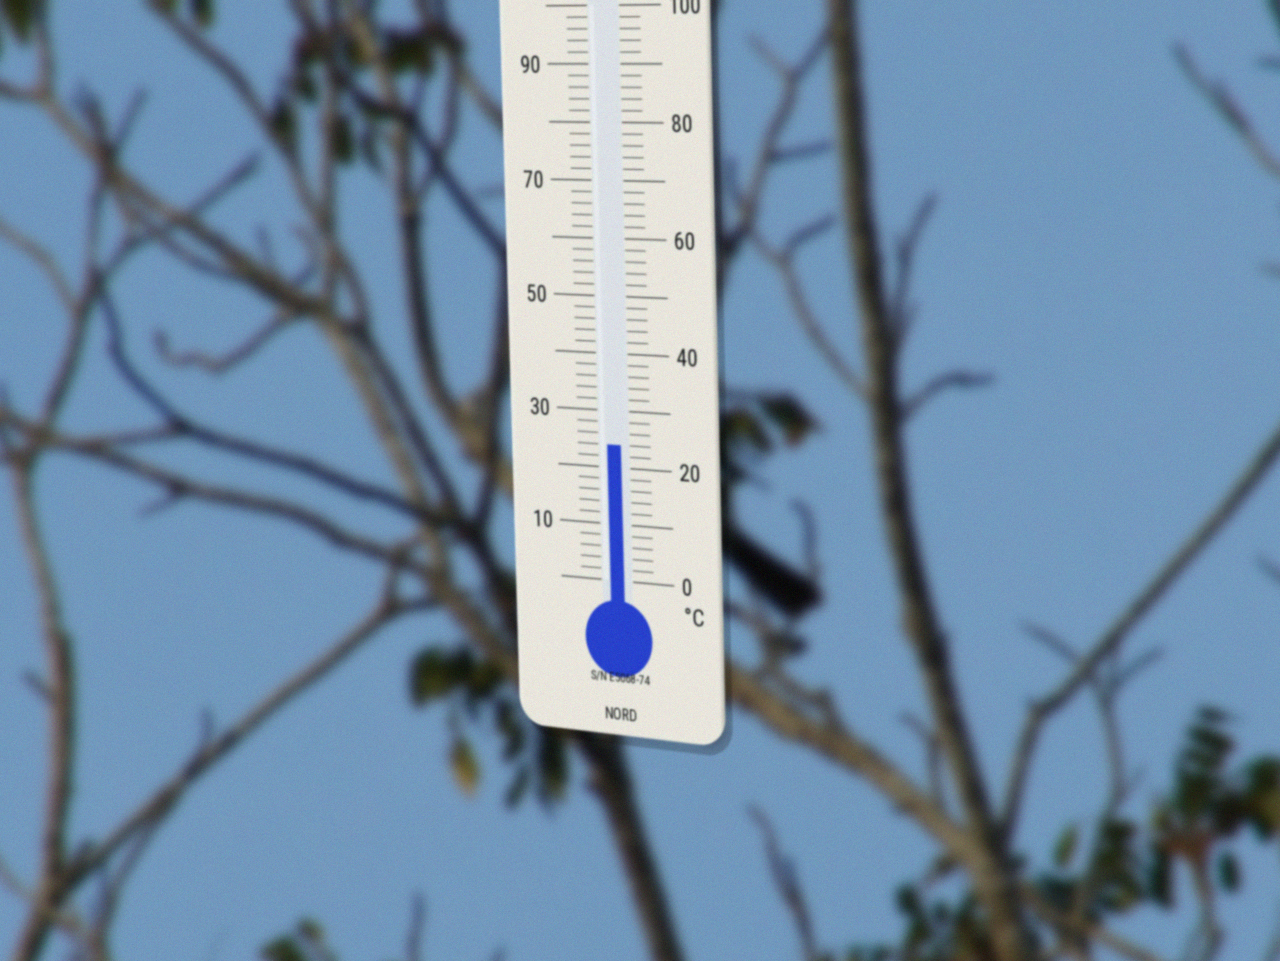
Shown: 24 °C
